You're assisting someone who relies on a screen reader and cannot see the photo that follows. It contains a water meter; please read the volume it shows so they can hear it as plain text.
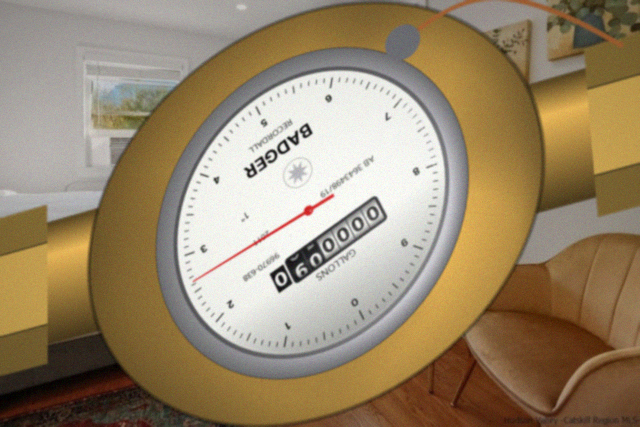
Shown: 92.6 gal
